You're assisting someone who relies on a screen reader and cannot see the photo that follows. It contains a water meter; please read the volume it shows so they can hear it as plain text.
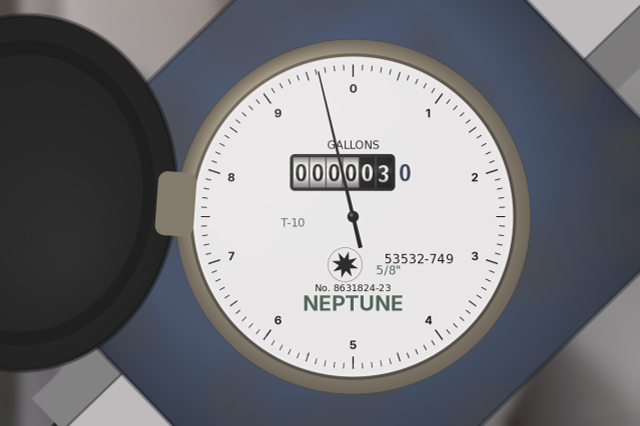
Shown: 29.6 gal
